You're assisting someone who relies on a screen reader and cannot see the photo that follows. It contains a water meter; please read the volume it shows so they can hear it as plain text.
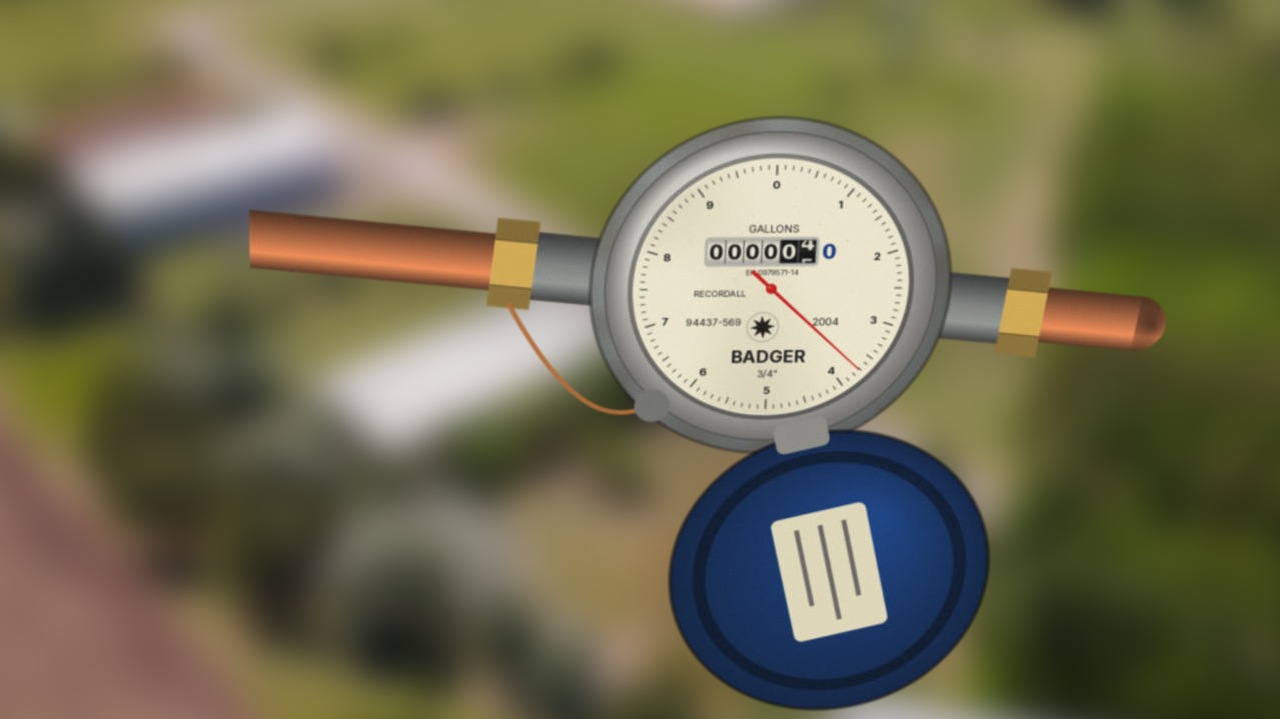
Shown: 43.7 gal
